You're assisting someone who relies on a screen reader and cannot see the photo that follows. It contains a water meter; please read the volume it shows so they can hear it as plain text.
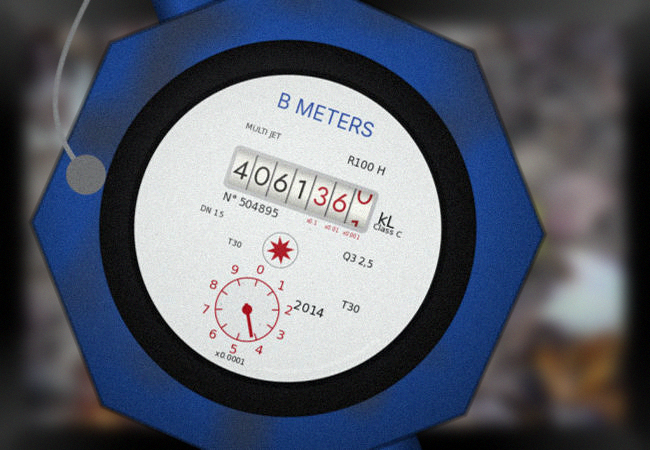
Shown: 4061.3604 kL
